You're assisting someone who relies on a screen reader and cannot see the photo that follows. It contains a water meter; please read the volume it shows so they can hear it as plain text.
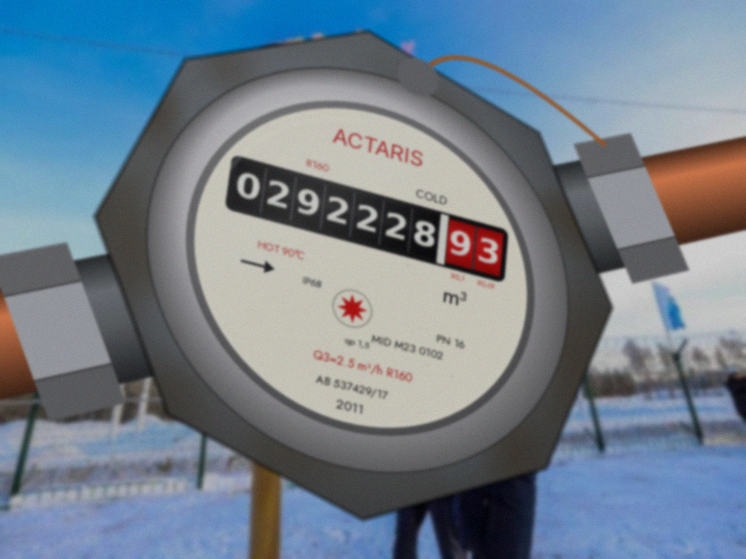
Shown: 292228.93 m³
